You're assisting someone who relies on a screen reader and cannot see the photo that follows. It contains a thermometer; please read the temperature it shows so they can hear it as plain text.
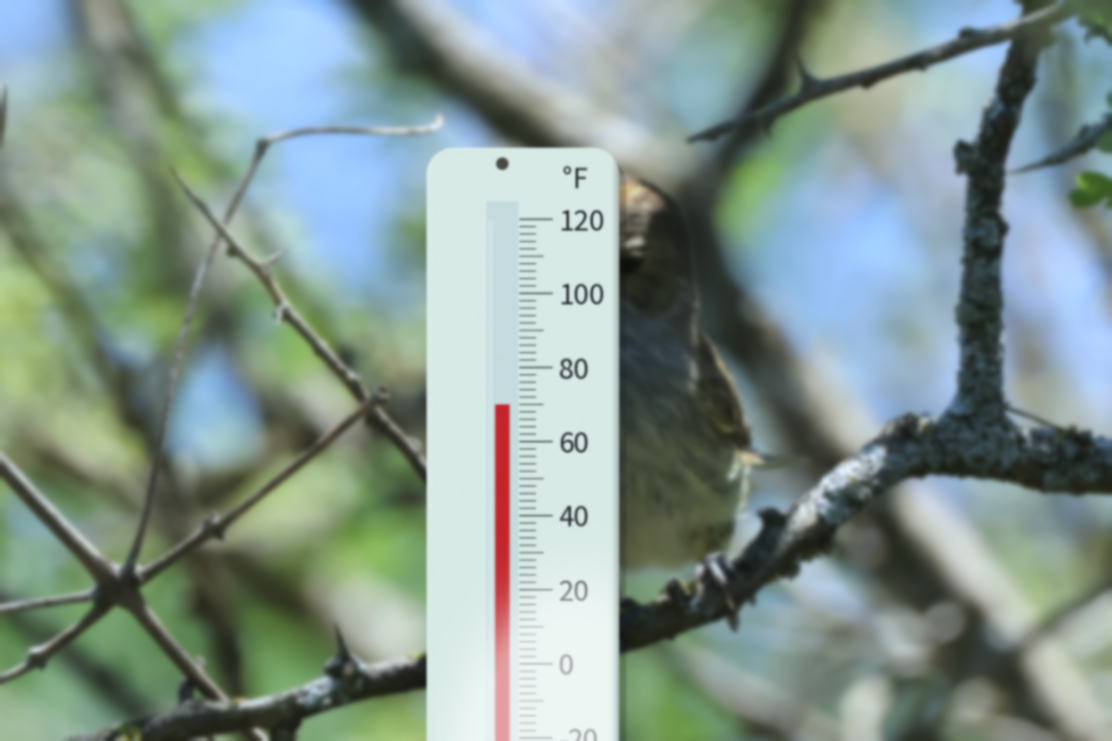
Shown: 70 °F
